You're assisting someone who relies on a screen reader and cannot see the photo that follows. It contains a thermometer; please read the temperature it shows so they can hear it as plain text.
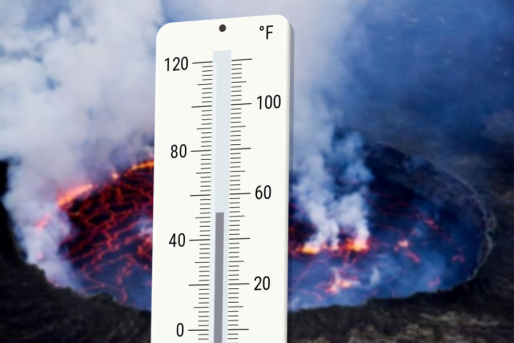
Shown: 52 °F
